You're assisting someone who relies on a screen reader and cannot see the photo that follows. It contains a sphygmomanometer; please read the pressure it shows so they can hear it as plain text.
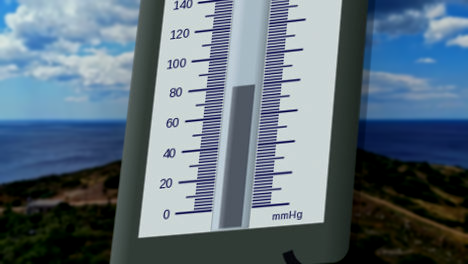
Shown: 80 mmHg
